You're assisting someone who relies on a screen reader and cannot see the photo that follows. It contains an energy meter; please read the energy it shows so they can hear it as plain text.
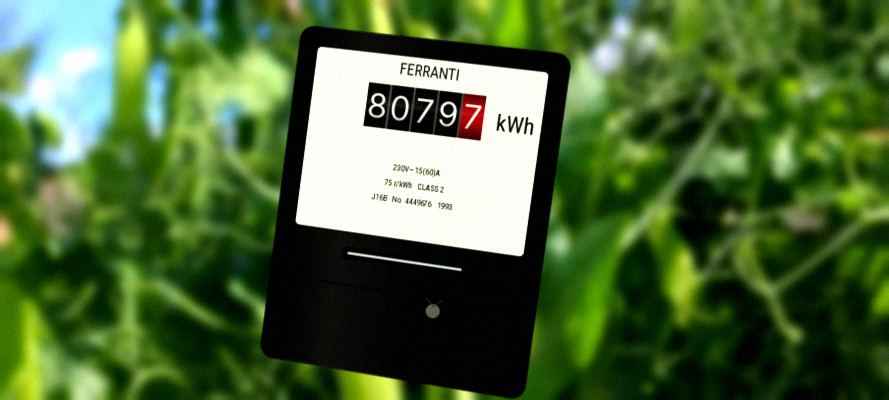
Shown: 8079.7 kWh
